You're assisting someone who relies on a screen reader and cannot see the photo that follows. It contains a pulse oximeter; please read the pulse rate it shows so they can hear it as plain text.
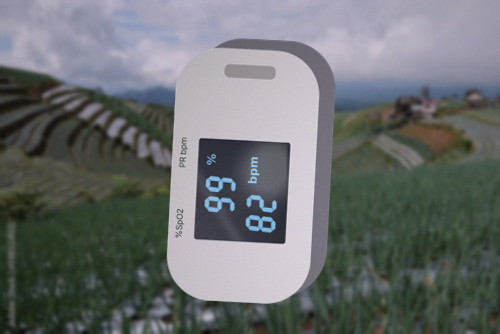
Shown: 82 bpm
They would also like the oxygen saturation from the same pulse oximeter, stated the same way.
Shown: 99 %
